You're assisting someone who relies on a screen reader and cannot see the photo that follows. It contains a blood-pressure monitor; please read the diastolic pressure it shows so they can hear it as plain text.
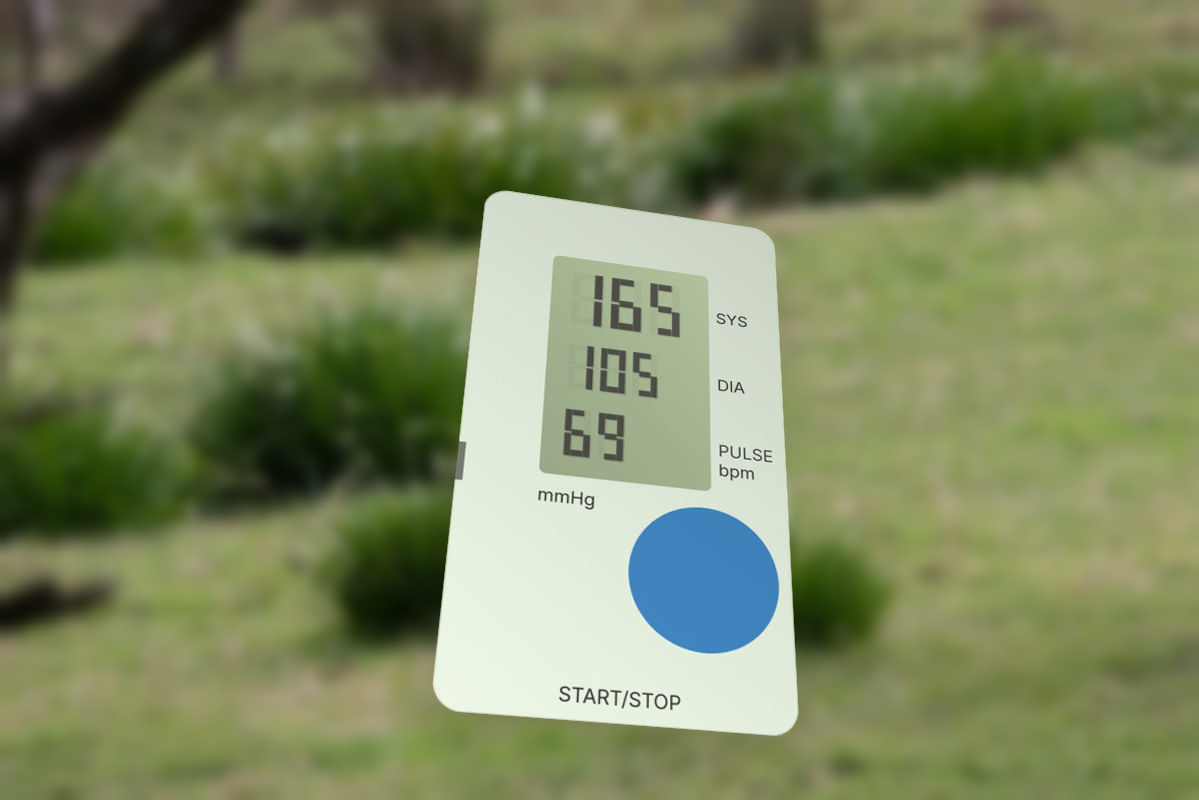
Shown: 105 mmHg
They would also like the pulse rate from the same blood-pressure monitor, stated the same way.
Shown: 69 bpm
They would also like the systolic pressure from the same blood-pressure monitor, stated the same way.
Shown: 165 mmHg
